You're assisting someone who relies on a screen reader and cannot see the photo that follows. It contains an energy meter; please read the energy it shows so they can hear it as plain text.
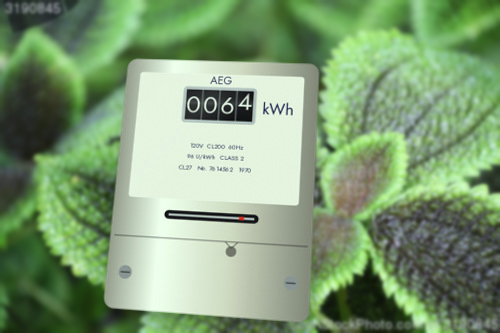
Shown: 64 kWh
